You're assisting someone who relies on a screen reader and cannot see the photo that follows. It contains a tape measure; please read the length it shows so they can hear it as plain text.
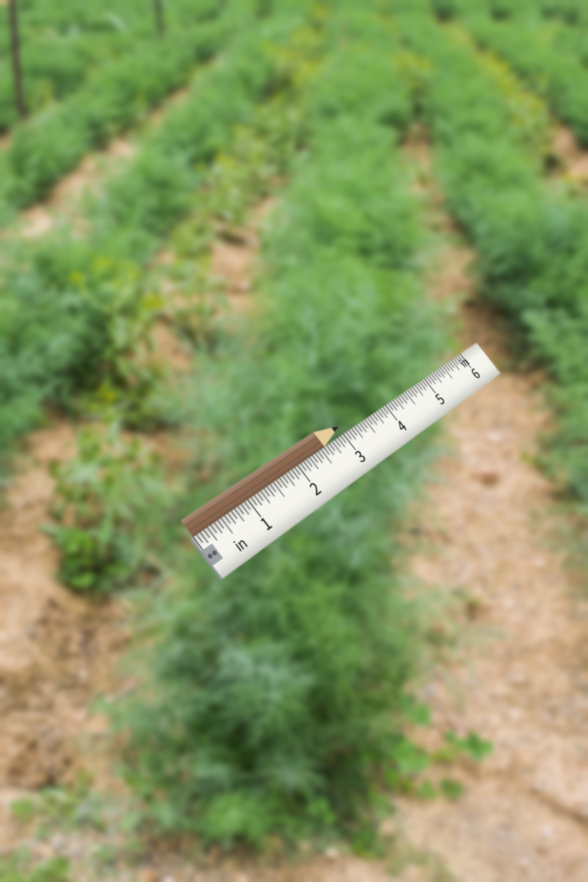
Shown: 3 in
